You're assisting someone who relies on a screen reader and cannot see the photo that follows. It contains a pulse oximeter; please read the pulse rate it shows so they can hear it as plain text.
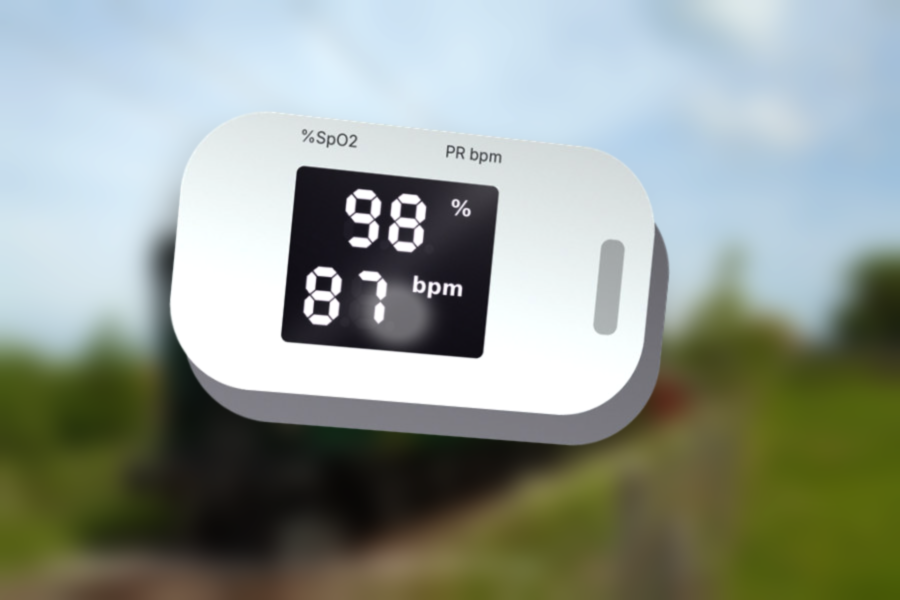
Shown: 87 bpm
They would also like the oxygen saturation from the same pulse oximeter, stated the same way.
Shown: 98 %
